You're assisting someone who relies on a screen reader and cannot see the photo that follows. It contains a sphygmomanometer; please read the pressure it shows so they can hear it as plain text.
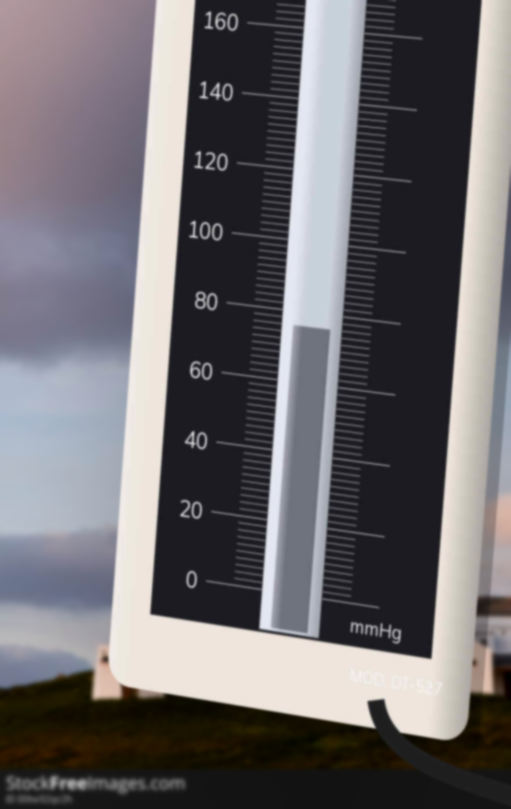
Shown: 76 mmHg
